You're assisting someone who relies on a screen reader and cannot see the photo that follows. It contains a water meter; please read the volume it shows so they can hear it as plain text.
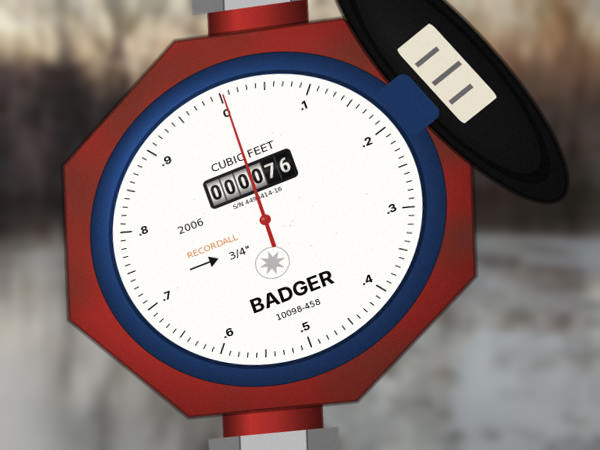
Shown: 76.00 ft³
